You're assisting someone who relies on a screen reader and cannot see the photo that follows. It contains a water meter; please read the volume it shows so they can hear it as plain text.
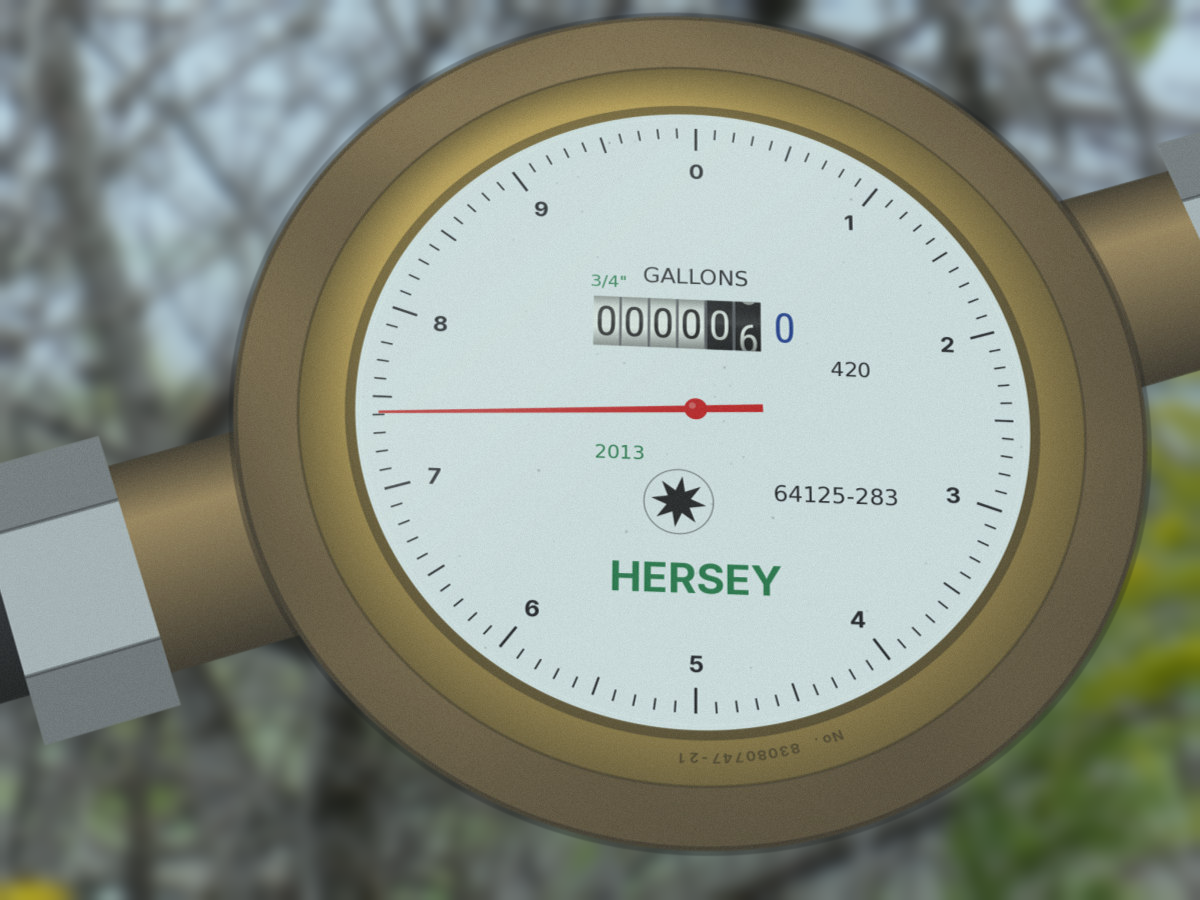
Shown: 57.4 gal
